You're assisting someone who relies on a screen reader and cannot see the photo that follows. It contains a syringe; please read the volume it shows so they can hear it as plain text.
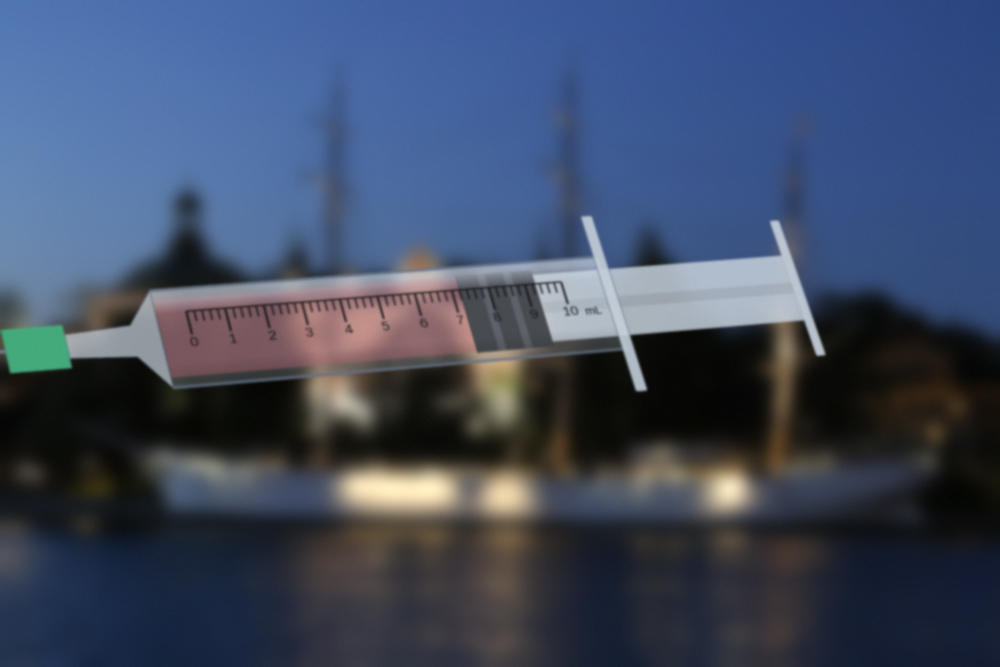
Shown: 7.2 mL
